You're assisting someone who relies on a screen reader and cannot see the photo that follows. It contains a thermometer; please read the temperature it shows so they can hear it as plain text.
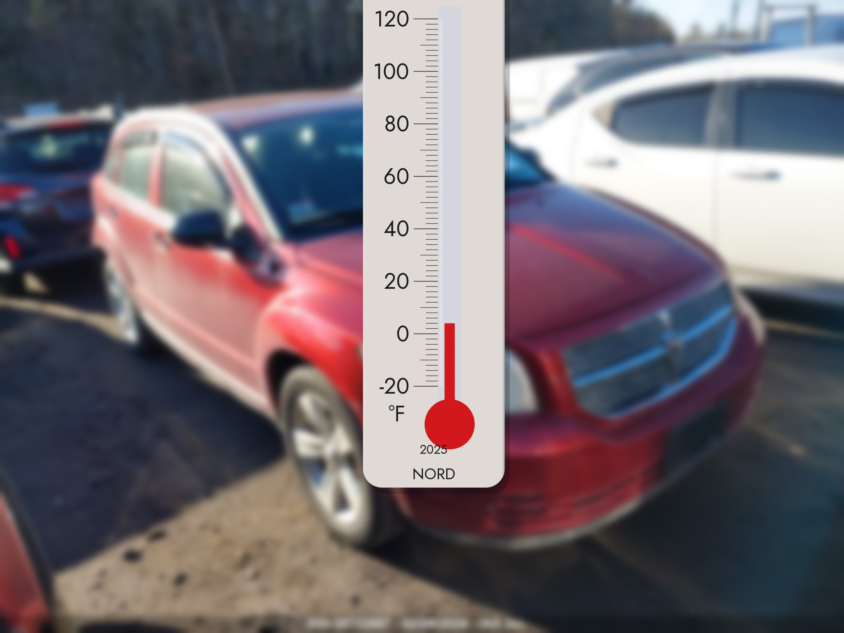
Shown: 4 °F
